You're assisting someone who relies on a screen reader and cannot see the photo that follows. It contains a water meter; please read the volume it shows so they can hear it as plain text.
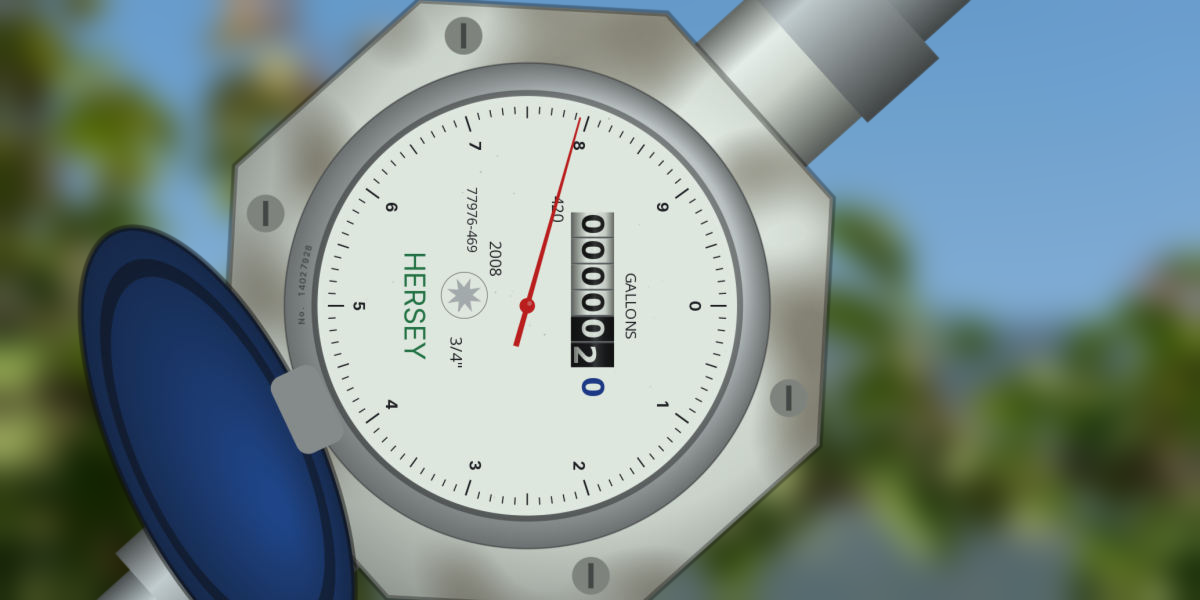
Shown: 17.9 gal
